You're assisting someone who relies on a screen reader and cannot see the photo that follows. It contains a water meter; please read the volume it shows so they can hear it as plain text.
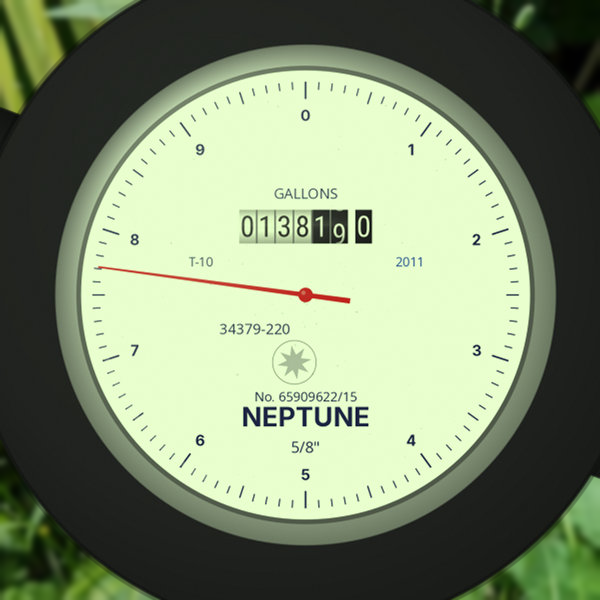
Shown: 138187.7 gal
